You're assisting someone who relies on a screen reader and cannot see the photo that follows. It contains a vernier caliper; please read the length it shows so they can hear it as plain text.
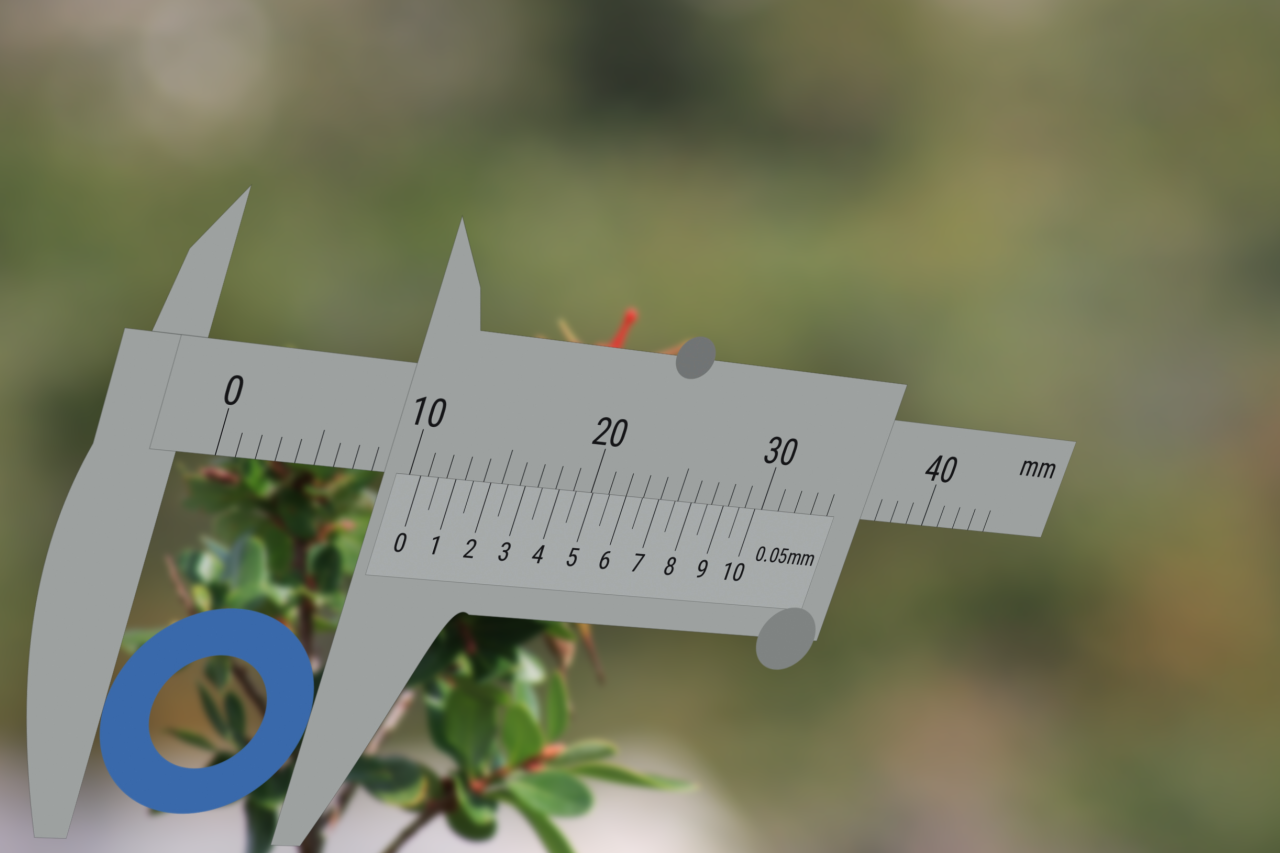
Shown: 10.6 mm
